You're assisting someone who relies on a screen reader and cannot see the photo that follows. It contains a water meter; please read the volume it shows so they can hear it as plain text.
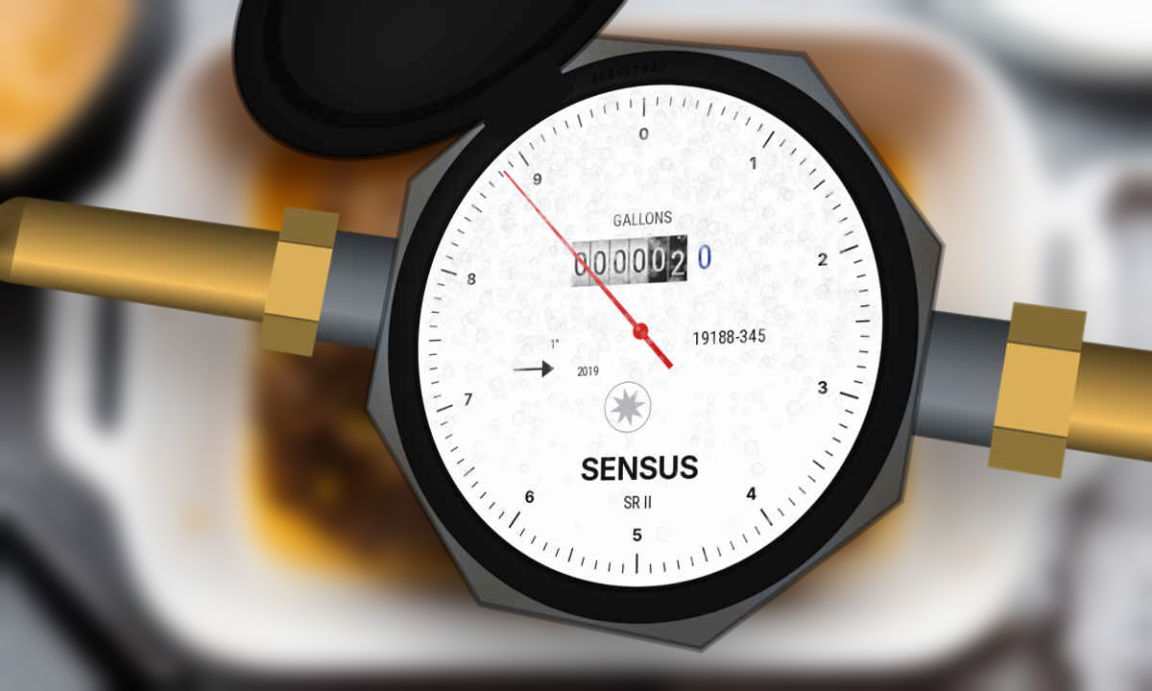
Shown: 18.8 gal
